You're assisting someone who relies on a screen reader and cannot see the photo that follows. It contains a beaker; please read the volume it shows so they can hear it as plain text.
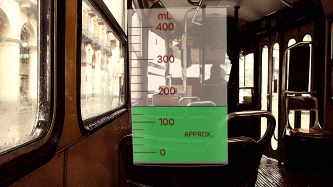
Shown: 150 mL
